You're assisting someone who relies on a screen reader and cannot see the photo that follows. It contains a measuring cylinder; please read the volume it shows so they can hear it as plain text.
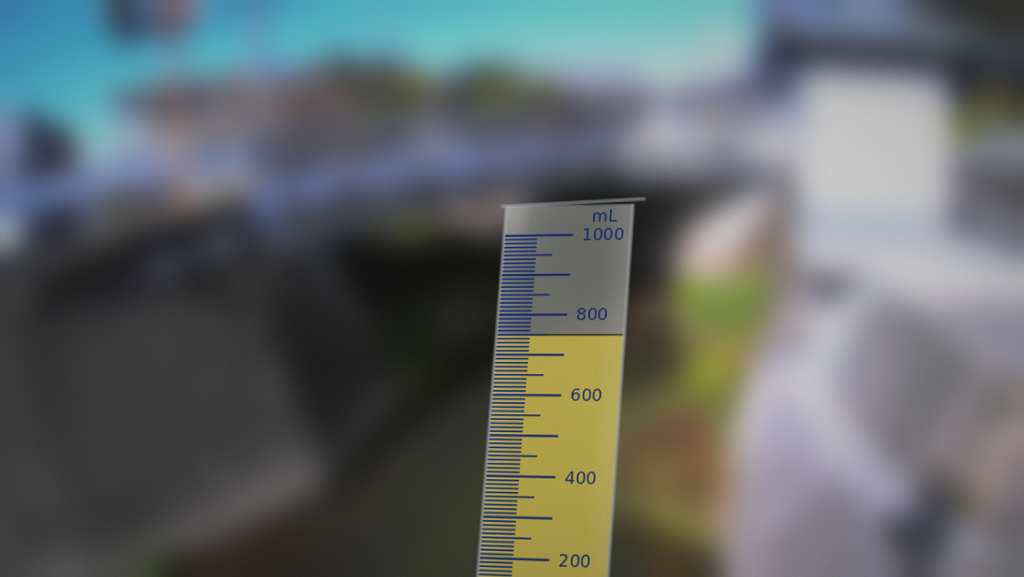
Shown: 750 mL
